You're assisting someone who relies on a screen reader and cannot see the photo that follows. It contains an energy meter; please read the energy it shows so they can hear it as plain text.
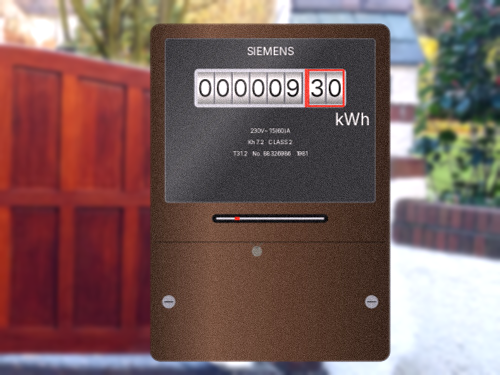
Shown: 9.30 kWh
